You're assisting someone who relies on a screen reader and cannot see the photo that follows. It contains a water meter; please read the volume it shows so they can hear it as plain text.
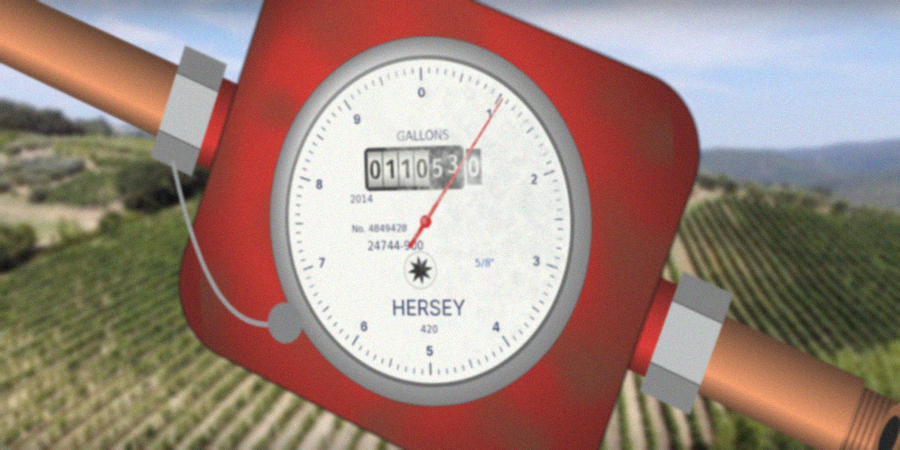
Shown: 110531.0 gal
